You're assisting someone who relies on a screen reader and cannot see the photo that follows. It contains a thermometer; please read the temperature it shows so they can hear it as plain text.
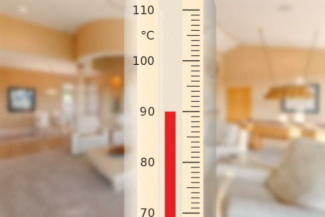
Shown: 90 °C
